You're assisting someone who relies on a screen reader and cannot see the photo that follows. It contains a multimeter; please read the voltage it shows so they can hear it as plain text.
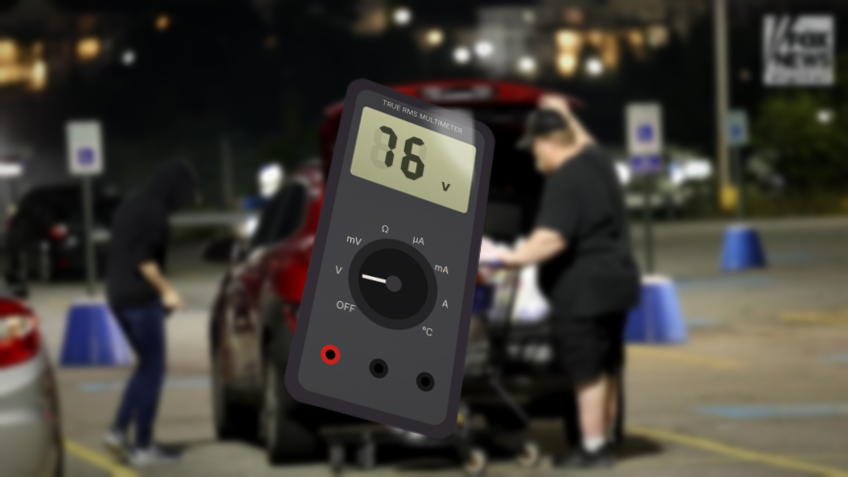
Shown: 76 V
